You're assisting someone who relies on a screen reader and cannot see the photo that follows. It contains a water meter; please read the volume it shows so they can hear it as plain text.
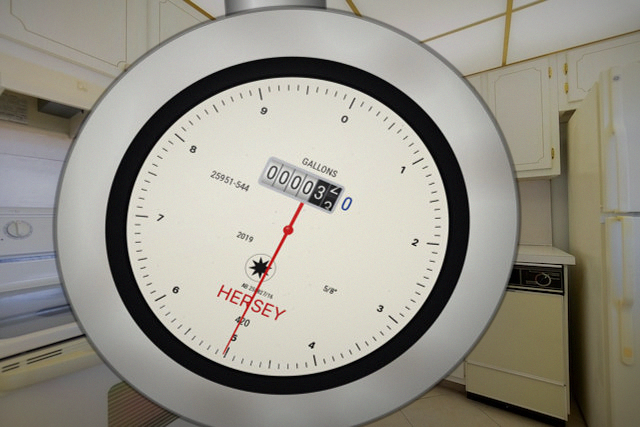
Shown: 325.0 gal
